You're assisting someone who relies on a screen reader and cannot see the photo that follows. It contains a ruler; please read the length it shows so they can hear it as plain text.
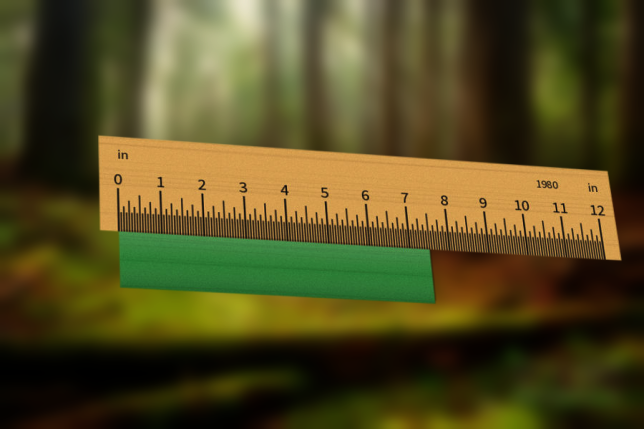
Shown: 7.5 in
